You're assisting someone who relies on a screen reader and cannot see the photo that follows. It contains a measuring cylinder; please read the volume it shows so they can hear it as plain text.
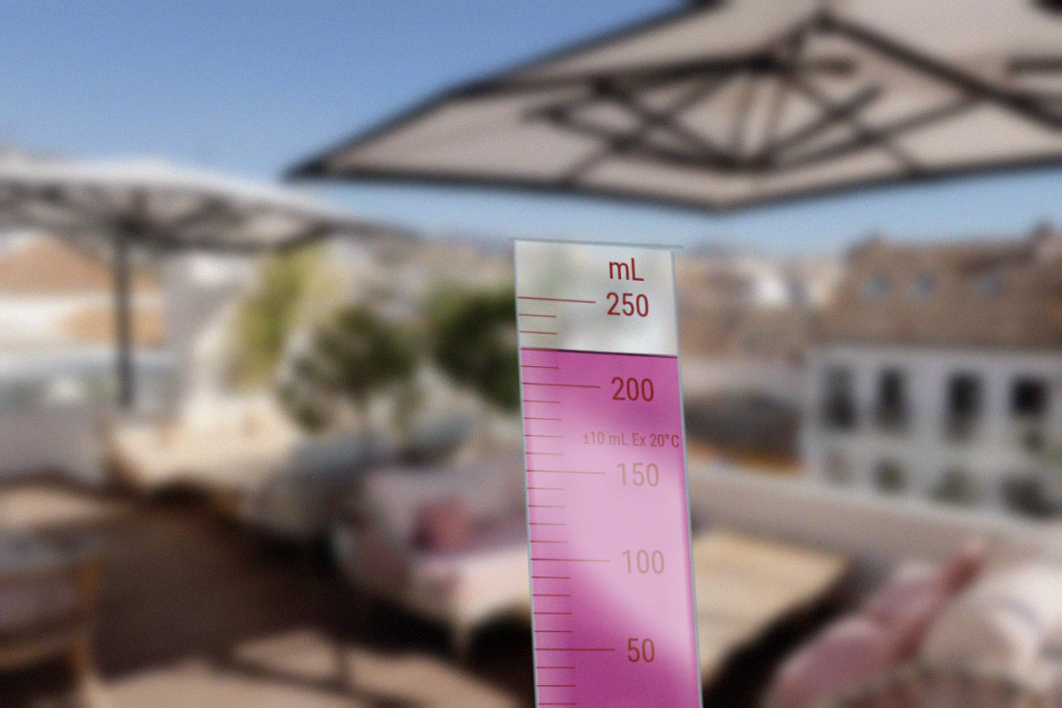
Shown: 220 mL
